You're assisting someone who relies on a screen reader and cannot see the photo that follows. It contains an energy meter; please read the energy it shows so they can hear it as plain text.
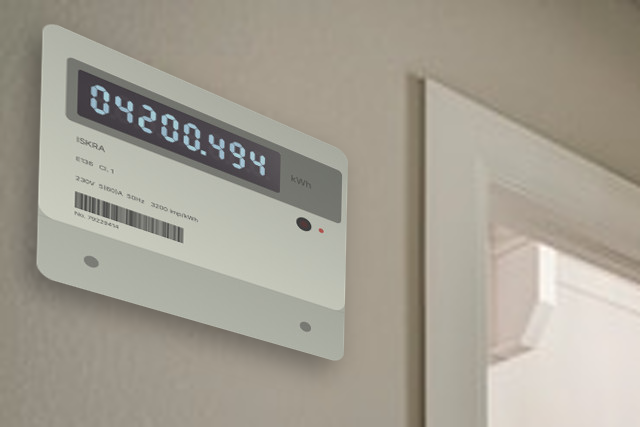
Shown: 4200.494 kWh
